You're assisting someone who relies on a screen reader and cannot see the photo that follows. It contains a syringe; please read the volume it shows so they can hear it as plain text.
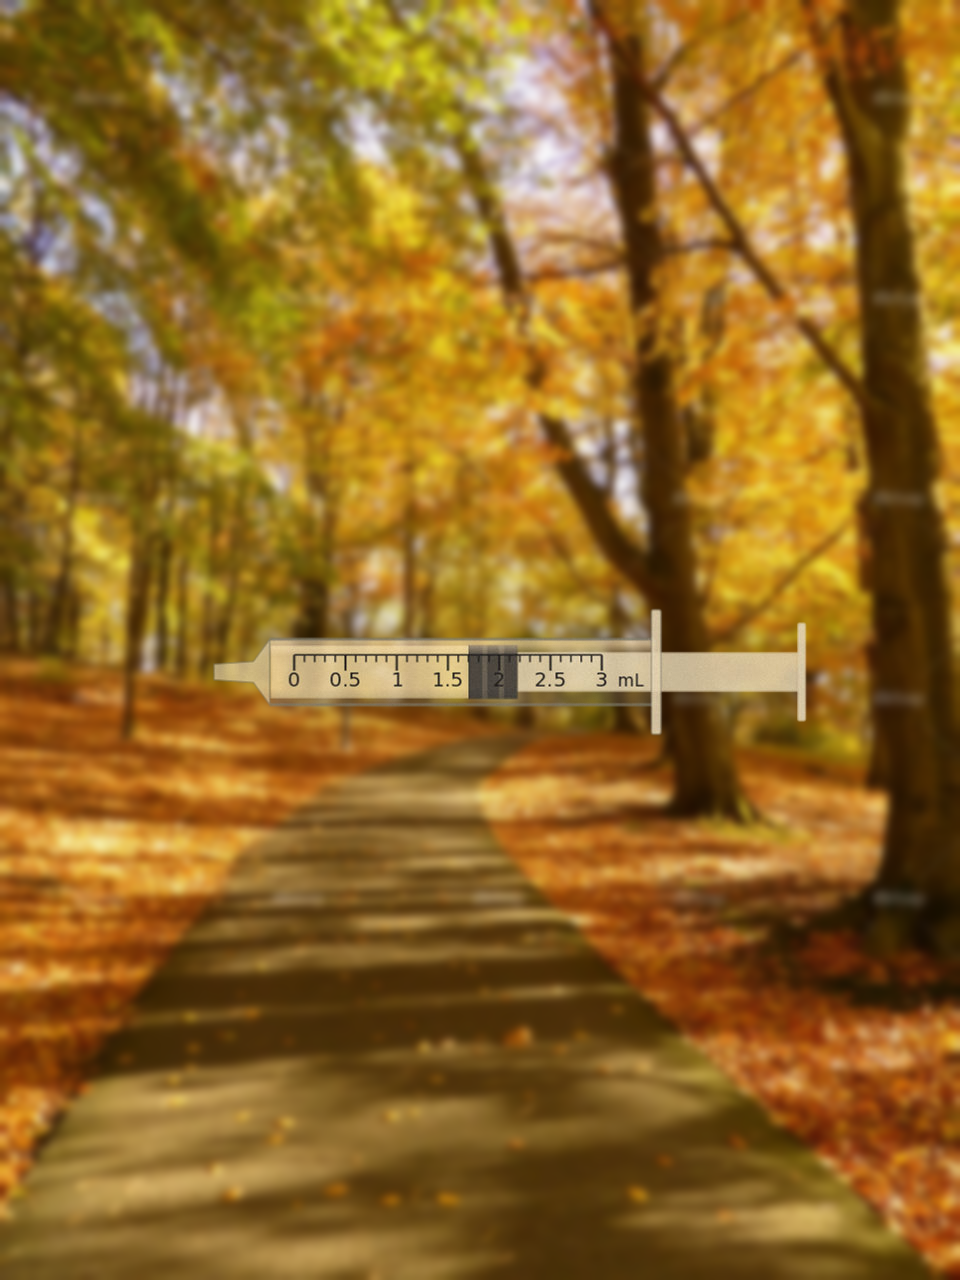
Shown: 1.7 mL
